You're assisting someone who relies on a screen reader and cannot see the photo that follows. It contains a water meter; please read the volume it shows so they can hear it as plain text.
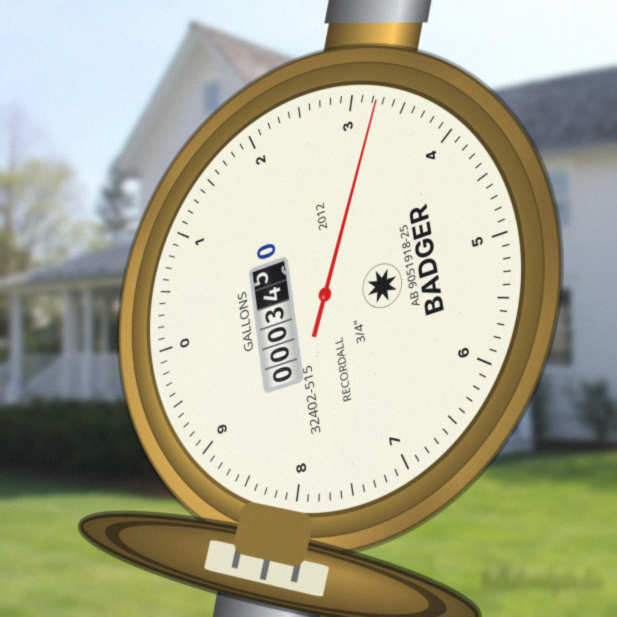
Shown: 3453.2 gal
